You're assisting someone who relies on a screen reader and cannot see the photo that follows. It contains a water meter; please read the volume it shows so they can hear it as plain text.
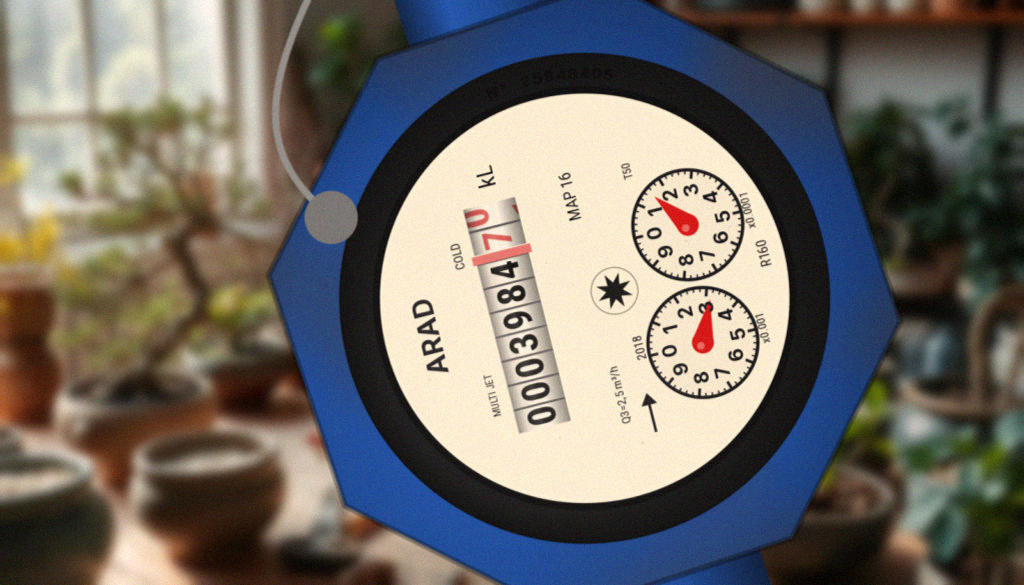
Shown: 3984.7031 kL
